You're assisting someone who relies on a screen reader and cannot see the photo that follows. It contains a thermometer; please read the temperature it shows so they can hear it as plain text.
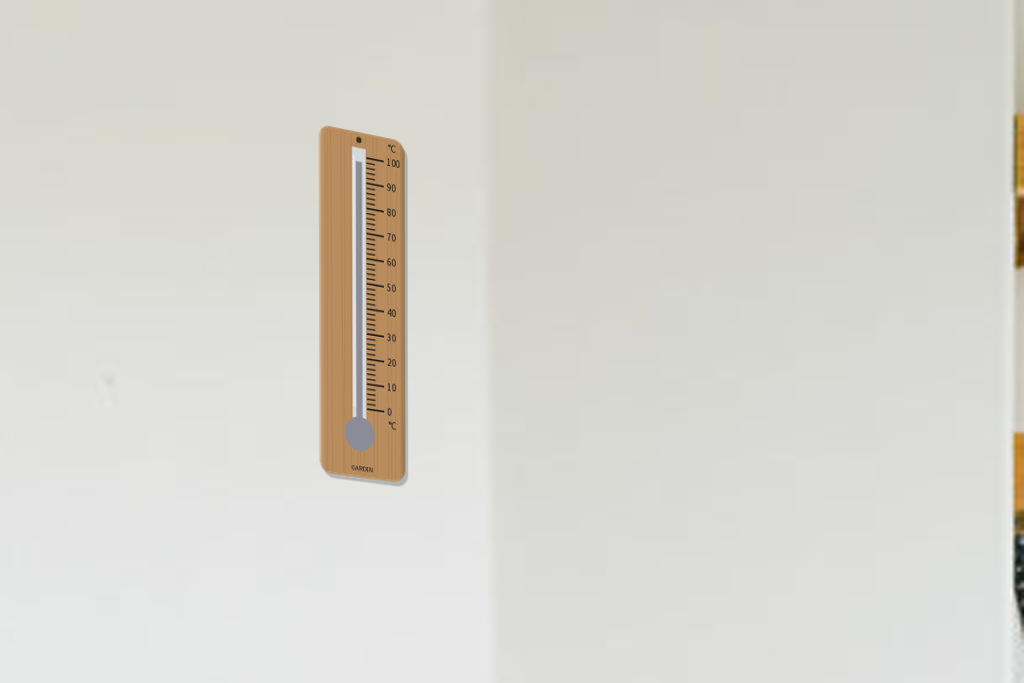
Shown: 98 °C
